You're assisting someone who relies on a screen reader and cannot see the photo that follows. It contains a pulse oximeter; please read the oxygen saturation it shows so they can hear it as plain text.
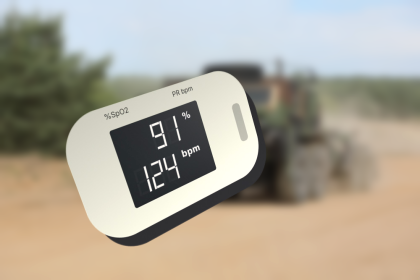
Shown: 91 %
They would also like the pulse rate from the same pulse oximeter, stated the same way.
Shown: 124 bpm
